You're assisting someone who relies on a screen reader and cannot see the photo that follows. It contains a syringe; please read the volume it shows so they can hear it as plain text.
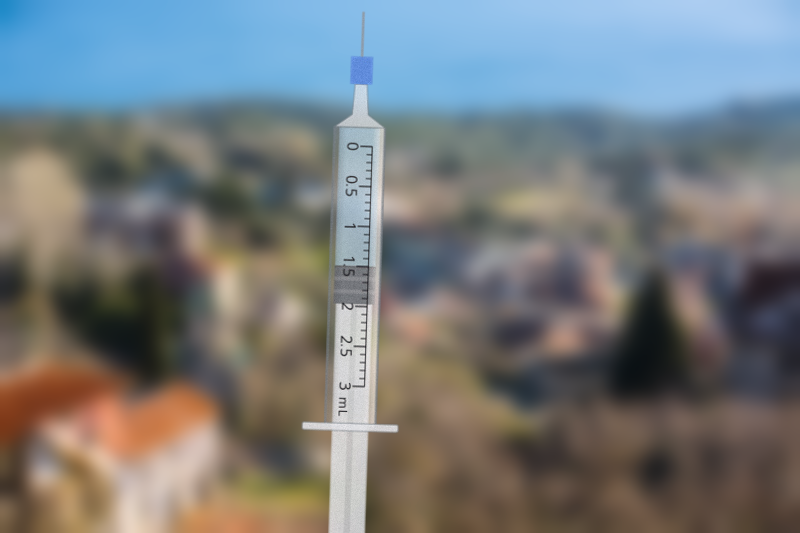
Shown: 1.5 mL
